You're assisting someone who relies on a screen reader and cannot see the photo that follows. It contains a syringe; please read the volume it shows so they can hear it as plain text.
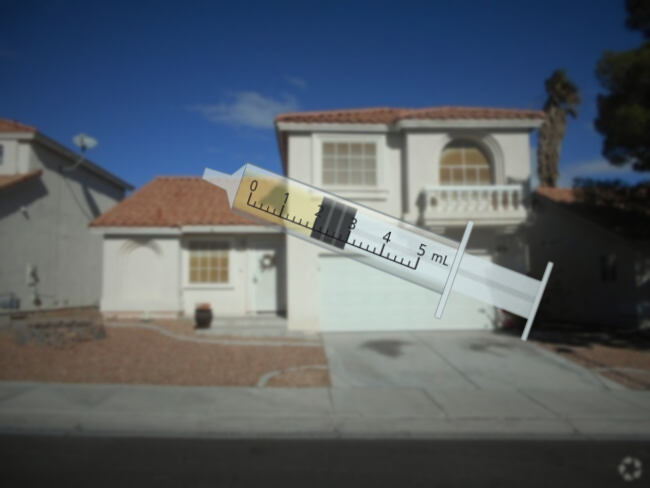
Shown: 2 mL
